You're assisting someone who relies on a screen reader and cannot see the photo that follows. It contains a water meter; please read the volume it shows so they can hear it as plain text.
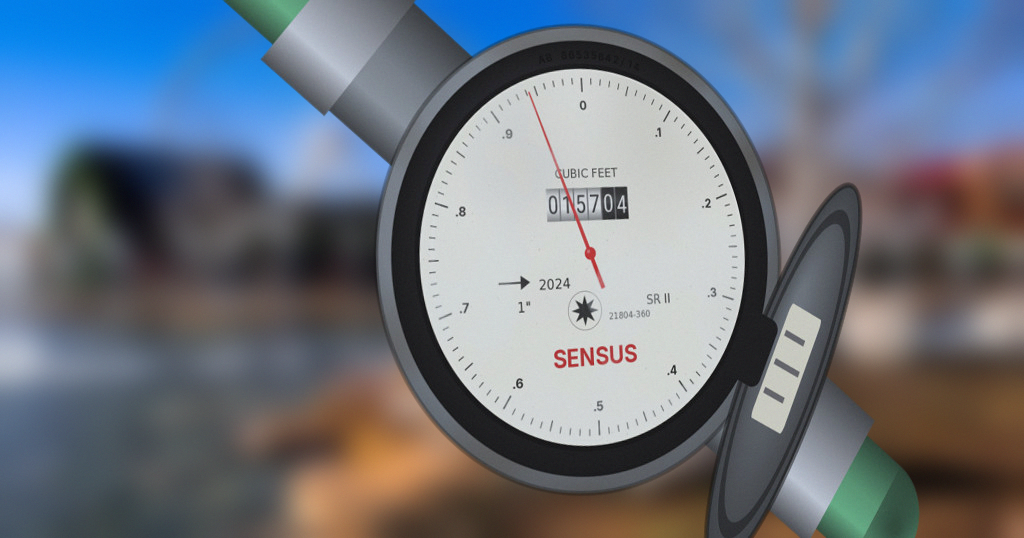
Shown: 15703.94 ft³
